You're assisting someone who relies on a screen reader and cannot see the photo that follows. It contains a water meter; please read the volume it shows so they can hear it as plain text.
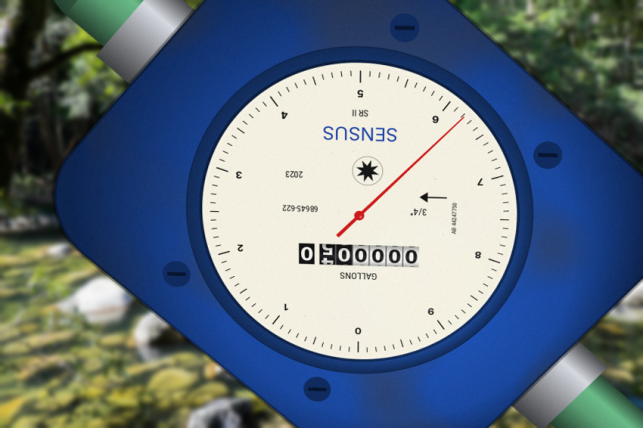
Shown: 46.2 gal
